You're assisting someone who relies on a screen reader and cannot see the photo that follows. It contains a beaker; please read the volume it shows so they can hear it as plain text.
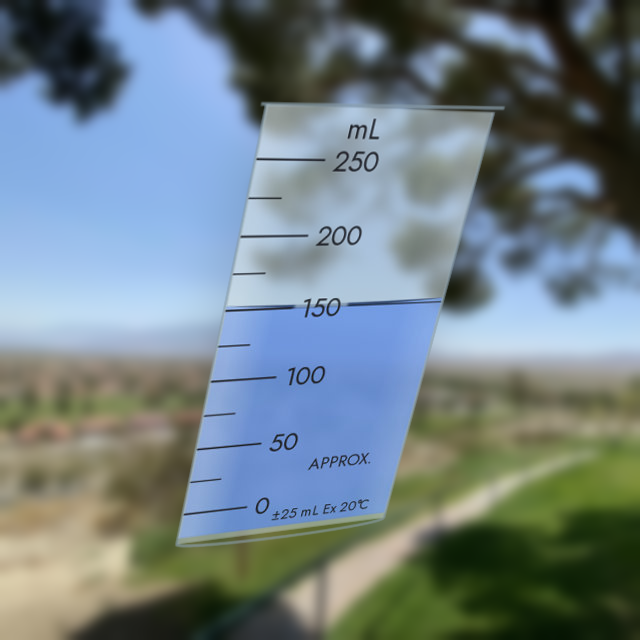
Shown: 150 mL
